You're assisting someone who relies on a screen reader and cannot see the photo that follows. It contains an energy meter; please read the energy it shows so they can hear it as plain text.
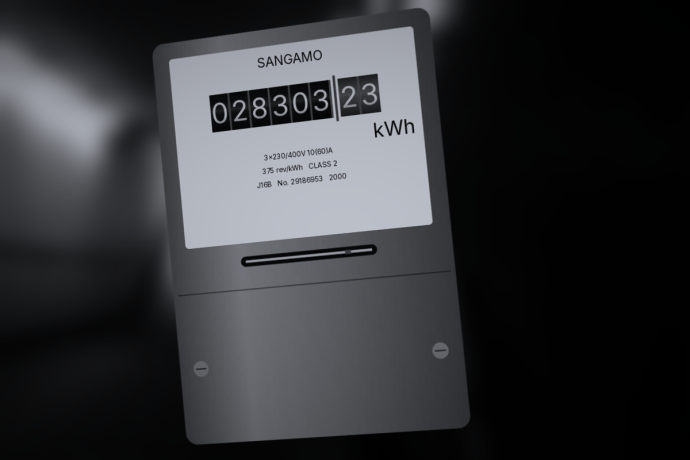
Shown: 28303.23 kWh
